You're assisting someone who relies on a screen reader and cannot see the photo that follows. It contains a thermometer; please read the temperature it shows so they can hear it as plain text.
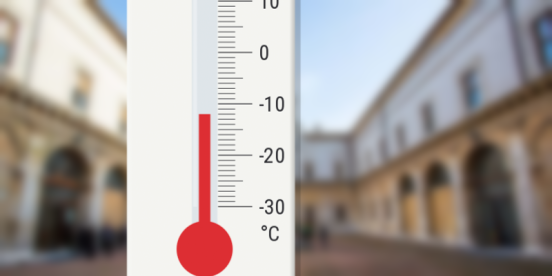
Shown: -12 °C
